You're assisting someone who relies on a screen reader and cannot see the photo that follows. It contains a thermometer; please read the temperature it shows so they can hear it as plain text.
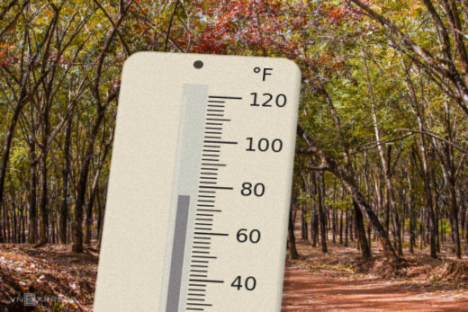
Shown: 76 °F
